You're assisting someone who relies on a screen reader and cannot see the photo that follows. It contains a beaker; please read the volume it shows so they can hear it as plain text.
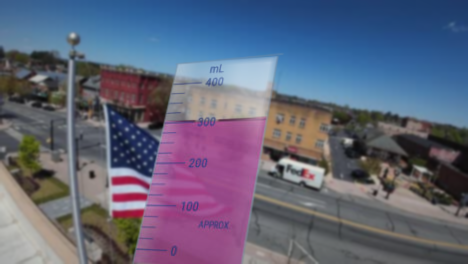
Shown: 300 mL
